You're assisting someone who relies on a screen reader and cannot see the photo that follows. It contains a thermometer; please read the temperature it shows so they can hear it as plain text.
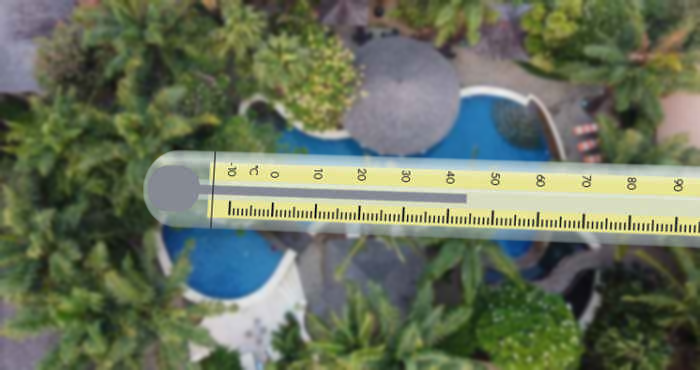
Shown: 44 °C
